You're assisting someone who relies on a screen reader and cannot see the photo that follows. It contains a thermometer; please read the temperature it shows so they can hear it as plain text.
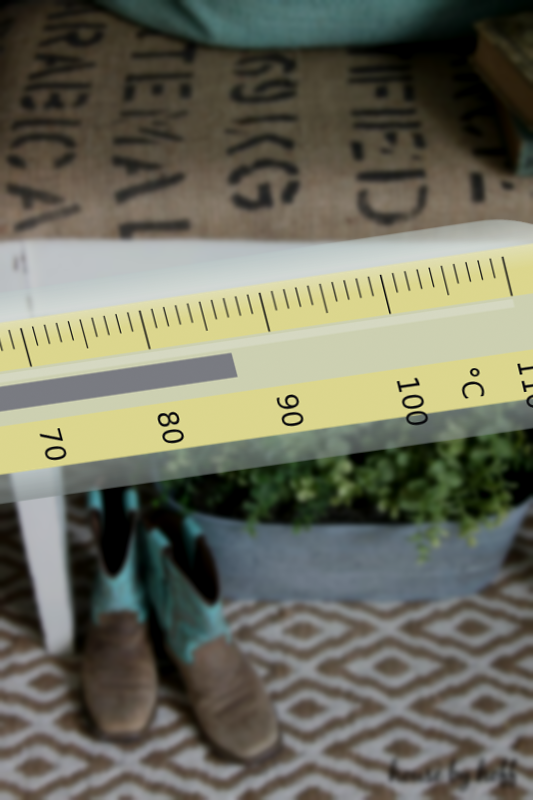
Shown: 86.5 °C
